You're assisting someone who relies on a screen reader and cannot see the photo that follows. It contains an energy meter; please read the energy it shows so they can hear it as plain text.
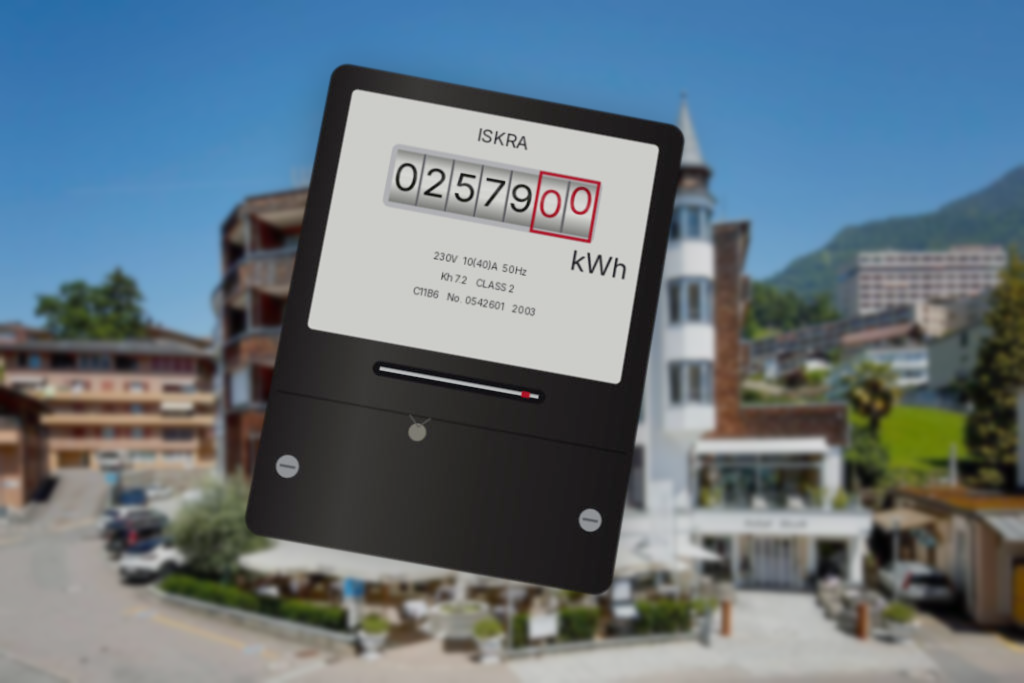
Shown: 2579.00 kWh
